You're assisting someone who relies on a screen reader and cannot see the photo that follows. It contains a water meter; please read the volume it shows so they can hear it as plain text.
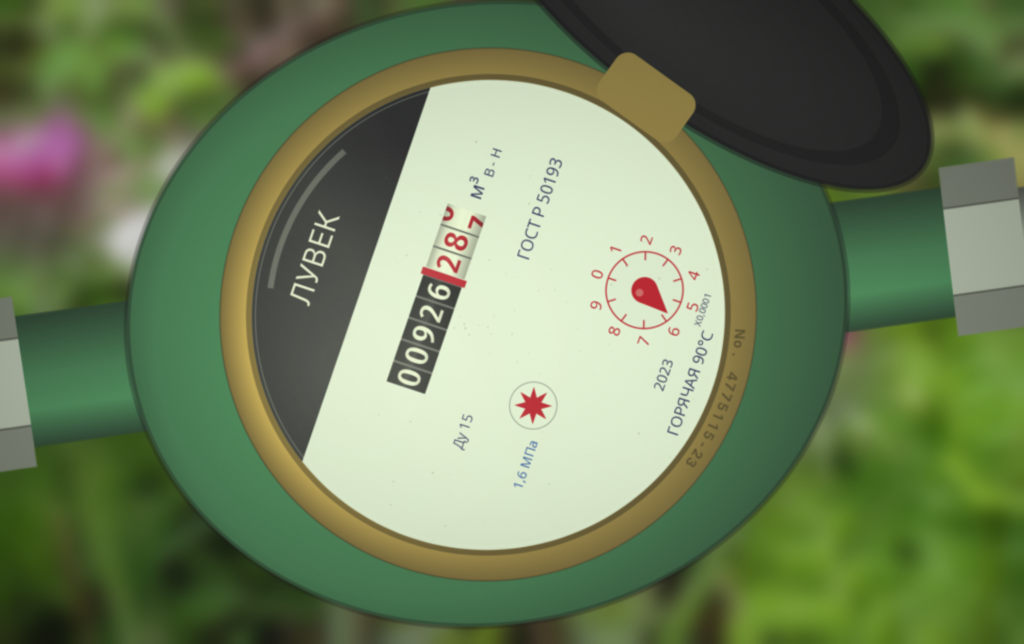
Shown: 926.2865 m³
